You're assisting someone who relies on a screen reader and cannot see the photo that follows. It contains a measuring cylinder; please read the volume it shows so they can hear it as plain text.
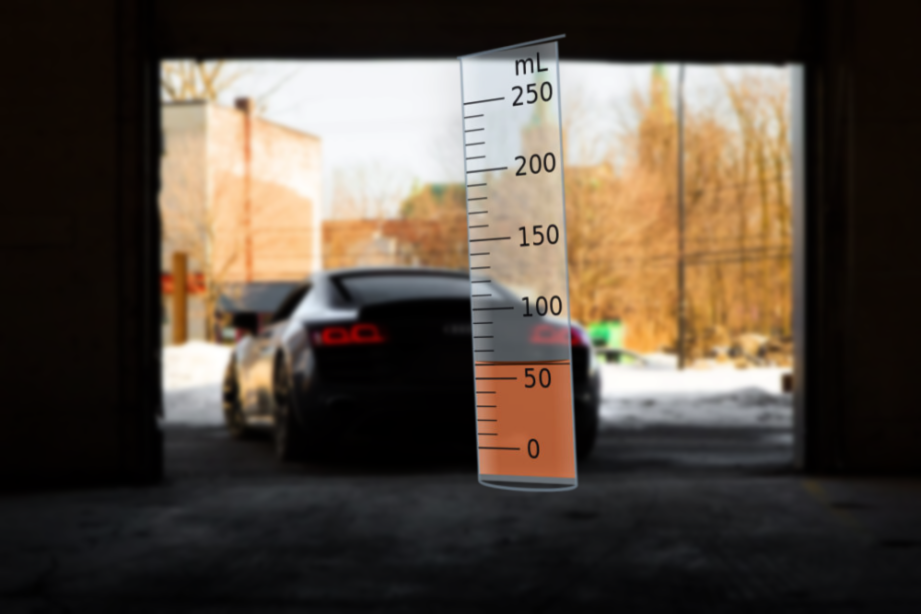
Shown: 60 mL
